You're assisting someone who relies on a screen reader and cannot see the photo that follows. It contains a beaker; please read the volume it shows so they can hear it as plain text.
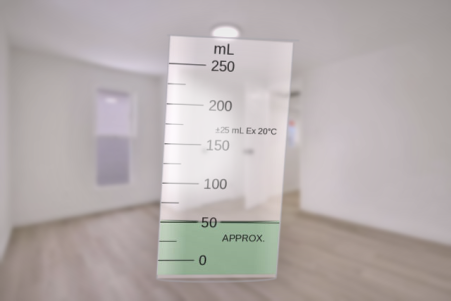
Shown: 50 mL
